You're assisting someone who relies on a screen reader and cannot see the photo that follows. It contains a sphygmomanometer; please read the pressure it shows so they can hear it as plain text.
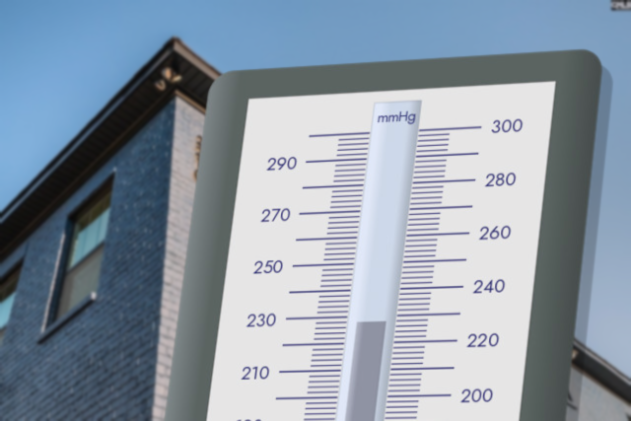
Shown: 228 mmHg
